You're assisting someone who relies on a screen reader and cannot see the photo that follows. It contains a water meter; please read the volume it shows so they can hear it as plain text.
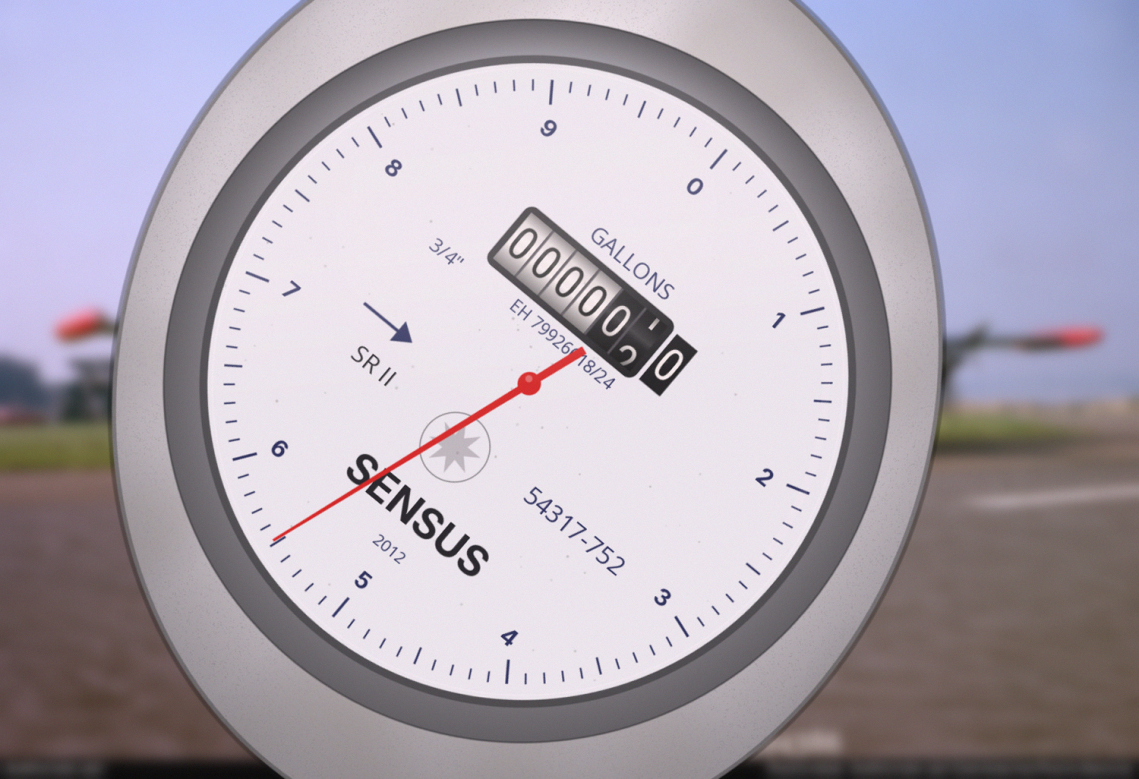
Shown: 15.5 gal
